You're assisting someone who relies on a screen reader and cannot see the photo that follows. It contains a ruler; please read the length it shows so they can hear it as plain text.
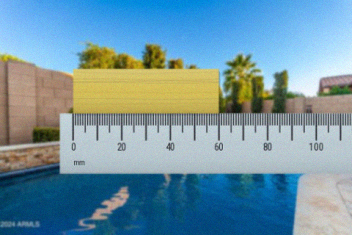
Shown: 60 mm
